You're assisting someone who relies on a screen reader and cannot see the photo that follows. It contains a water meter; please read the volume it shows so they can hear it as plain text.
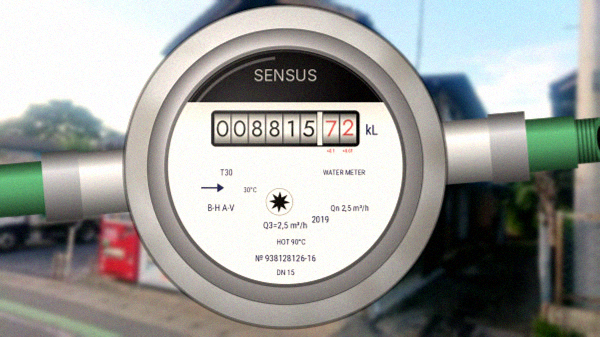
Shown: 8815.72 kL
